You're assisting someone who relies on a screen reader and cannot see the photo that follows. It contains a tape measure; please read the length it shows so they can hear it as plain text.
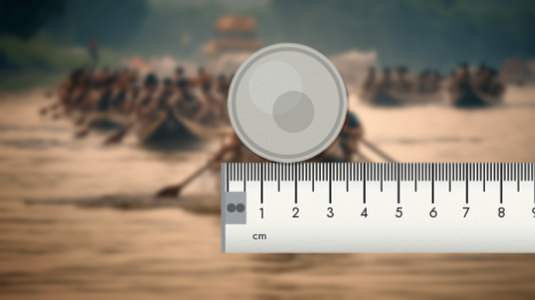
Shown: 3.5 cm
